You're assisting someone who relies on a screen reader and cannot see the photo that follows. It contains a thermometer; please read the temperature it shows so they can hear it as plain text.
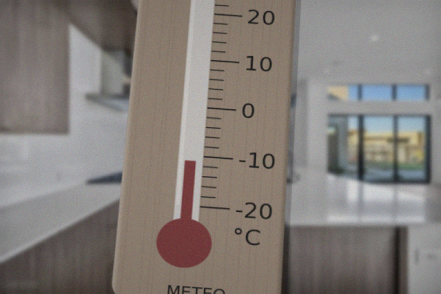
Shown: -11 °C
